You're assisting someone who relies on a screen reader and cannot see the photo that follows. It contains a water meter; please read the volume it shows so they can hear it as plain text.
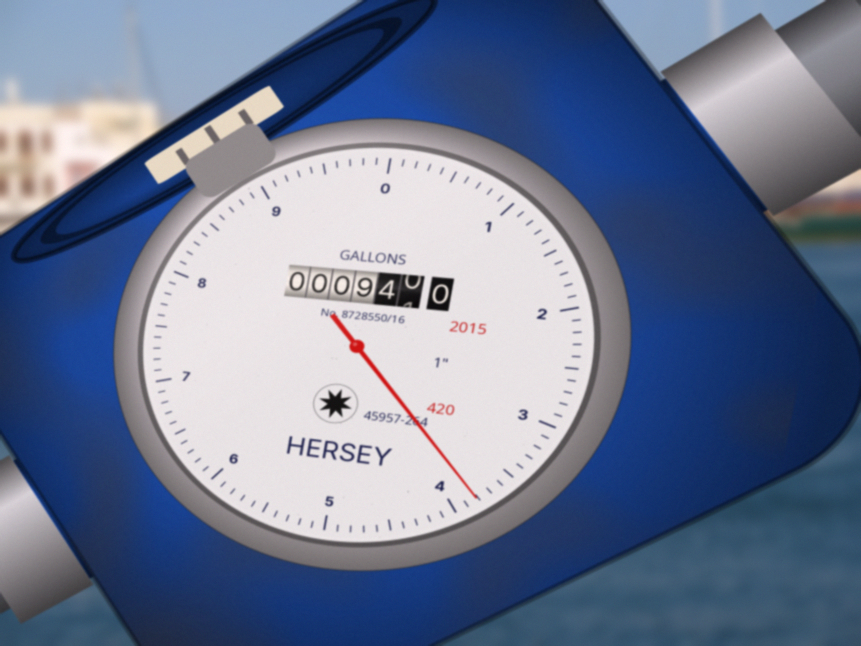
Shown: 9403.8 gal
